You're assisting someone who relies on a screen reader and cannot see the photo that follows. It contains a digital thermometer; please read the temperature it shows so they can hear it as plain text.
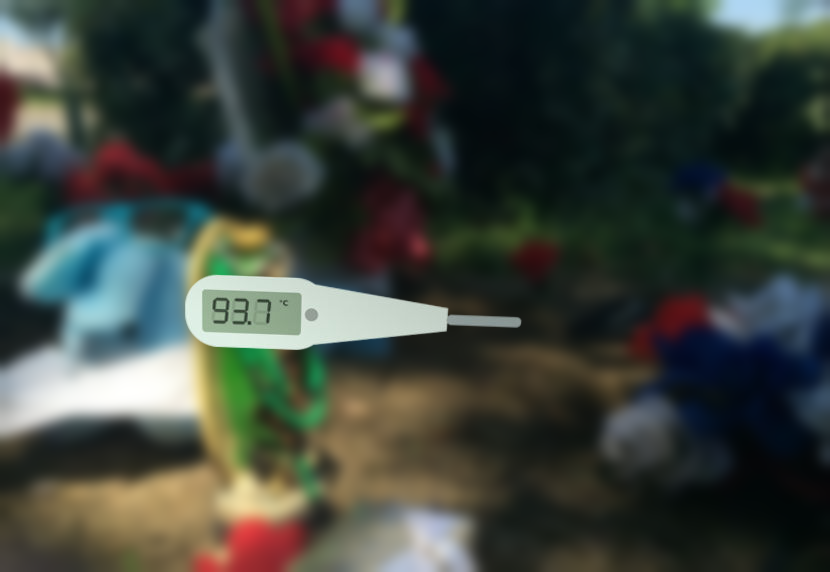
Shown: 93.7 °C
